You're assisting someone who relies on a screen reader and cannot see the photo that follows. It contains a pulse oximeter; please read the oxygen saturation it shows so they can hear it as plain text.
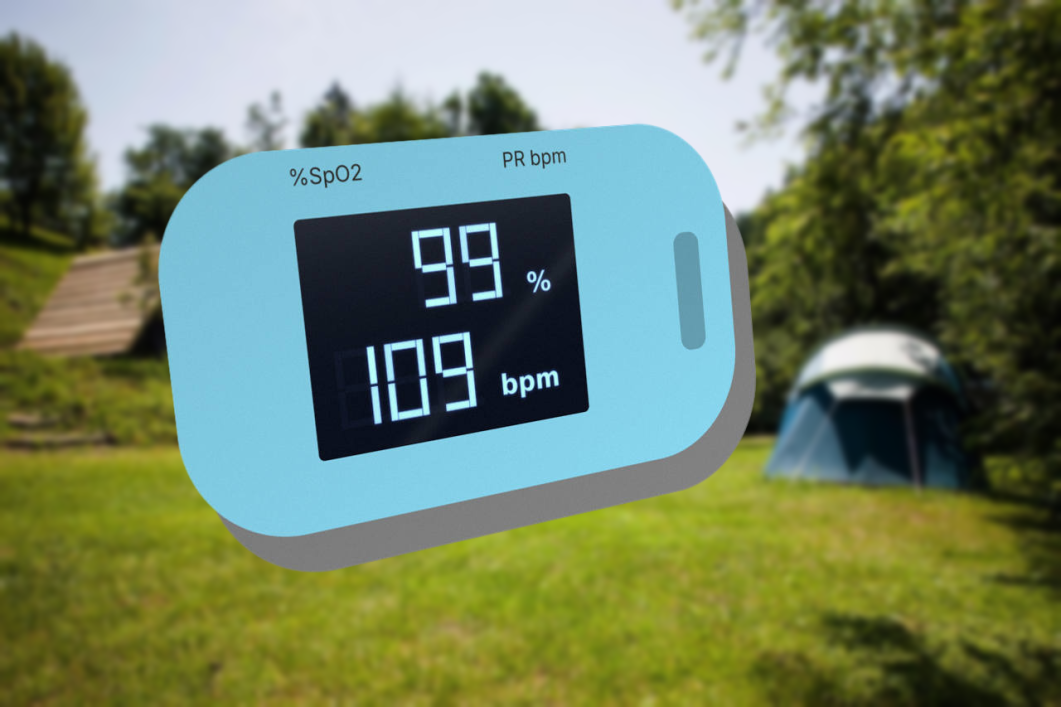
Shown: 99 %
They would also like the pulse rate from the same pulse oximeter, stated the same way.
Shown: 109 bpm
